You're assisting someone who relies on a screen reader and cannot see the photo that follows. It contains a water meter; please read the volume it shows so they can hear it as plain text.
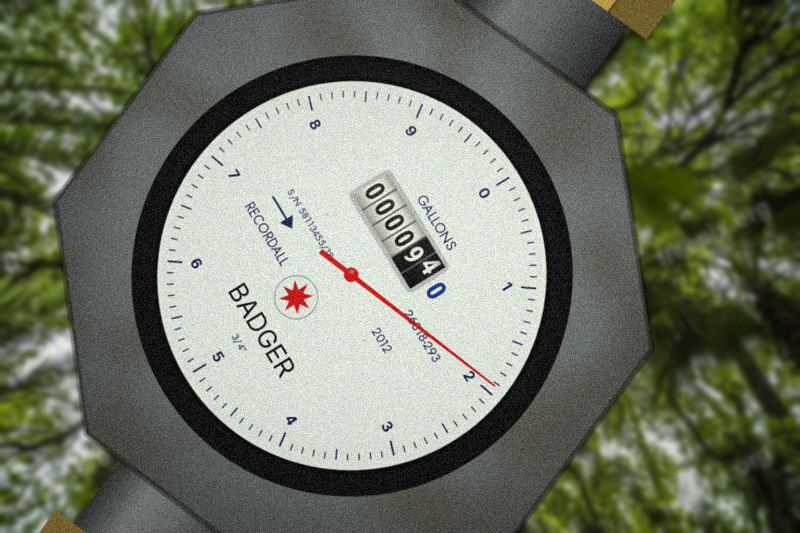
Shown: 941.9 gal
